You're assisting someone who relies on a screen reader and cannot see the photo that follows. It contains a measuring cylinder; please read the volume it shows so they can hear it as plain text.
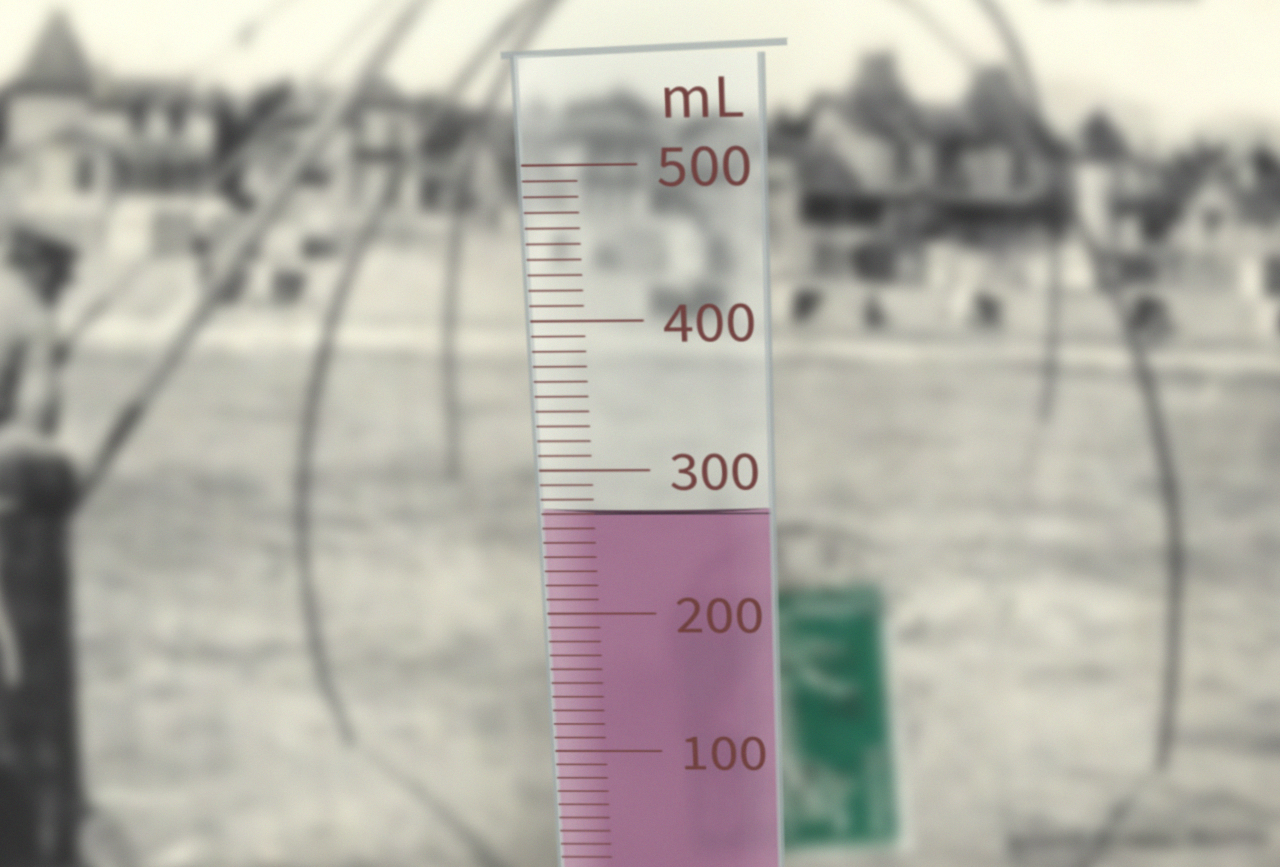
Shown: 270 mL
